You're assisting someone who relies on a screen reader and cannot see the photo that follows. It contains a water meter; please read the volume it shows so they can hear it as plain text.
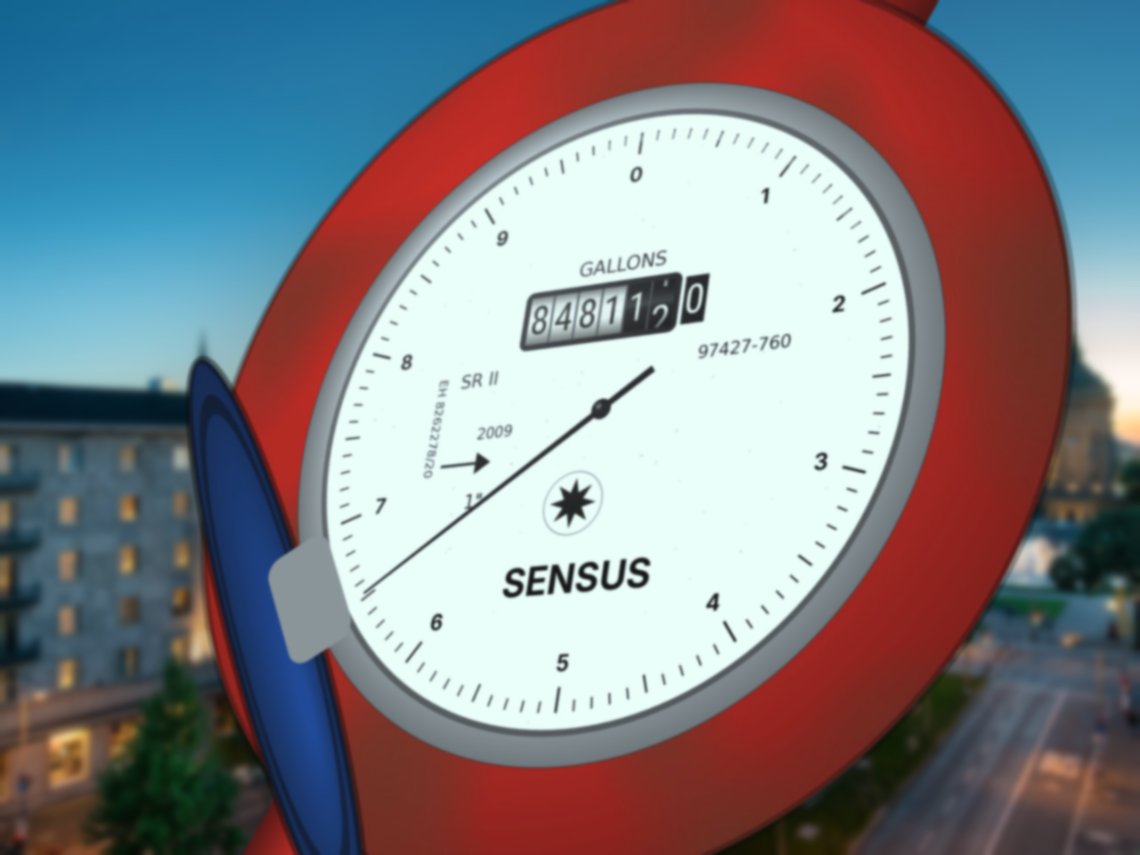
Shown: 8481116.5 gal
